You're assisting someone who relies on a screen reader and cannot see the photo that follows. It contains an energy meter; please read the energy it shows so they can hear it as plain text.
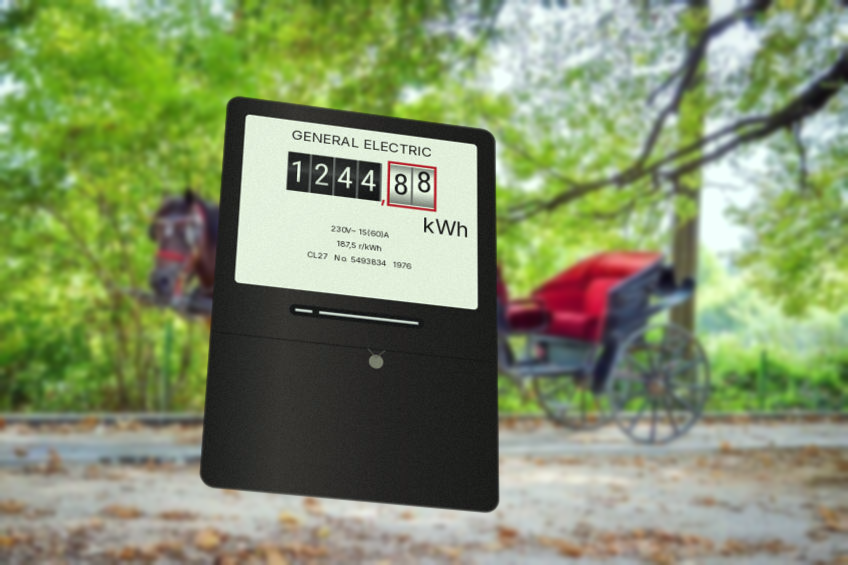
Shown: 1244.88 kWh
